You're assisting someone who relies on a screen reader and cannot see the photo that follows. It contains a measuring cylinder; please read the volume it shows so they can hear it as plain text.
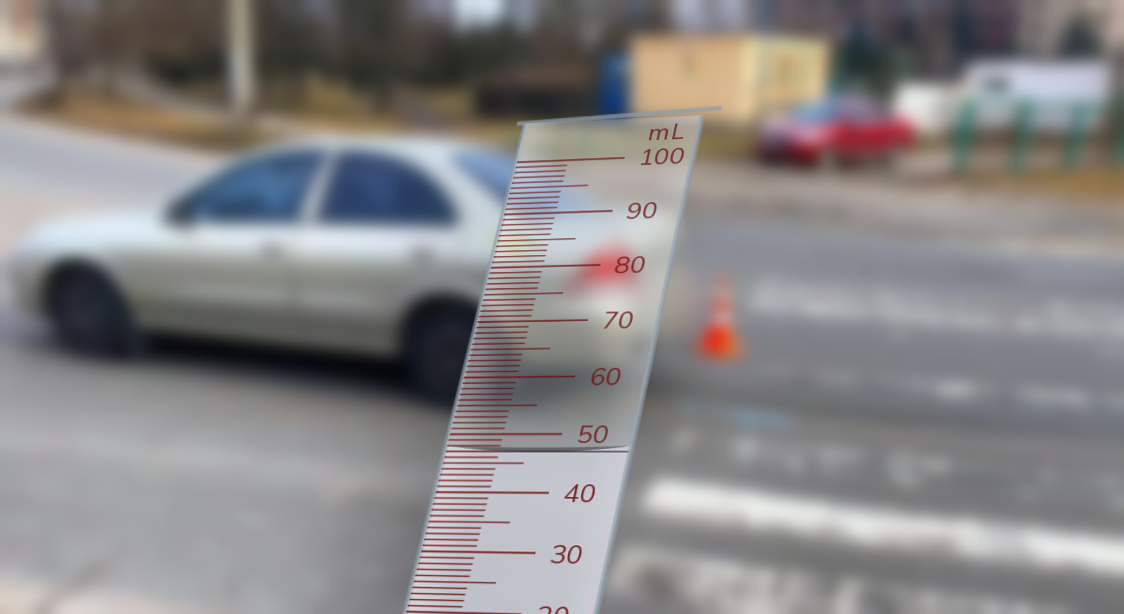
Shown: 47 mL
